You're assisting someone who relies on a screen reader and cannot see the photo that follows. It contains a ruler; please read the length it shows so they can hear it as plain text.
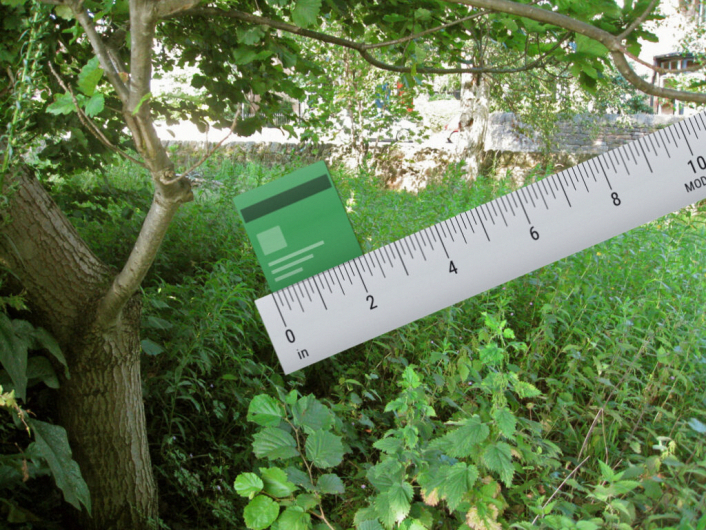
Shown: 2.25 in
